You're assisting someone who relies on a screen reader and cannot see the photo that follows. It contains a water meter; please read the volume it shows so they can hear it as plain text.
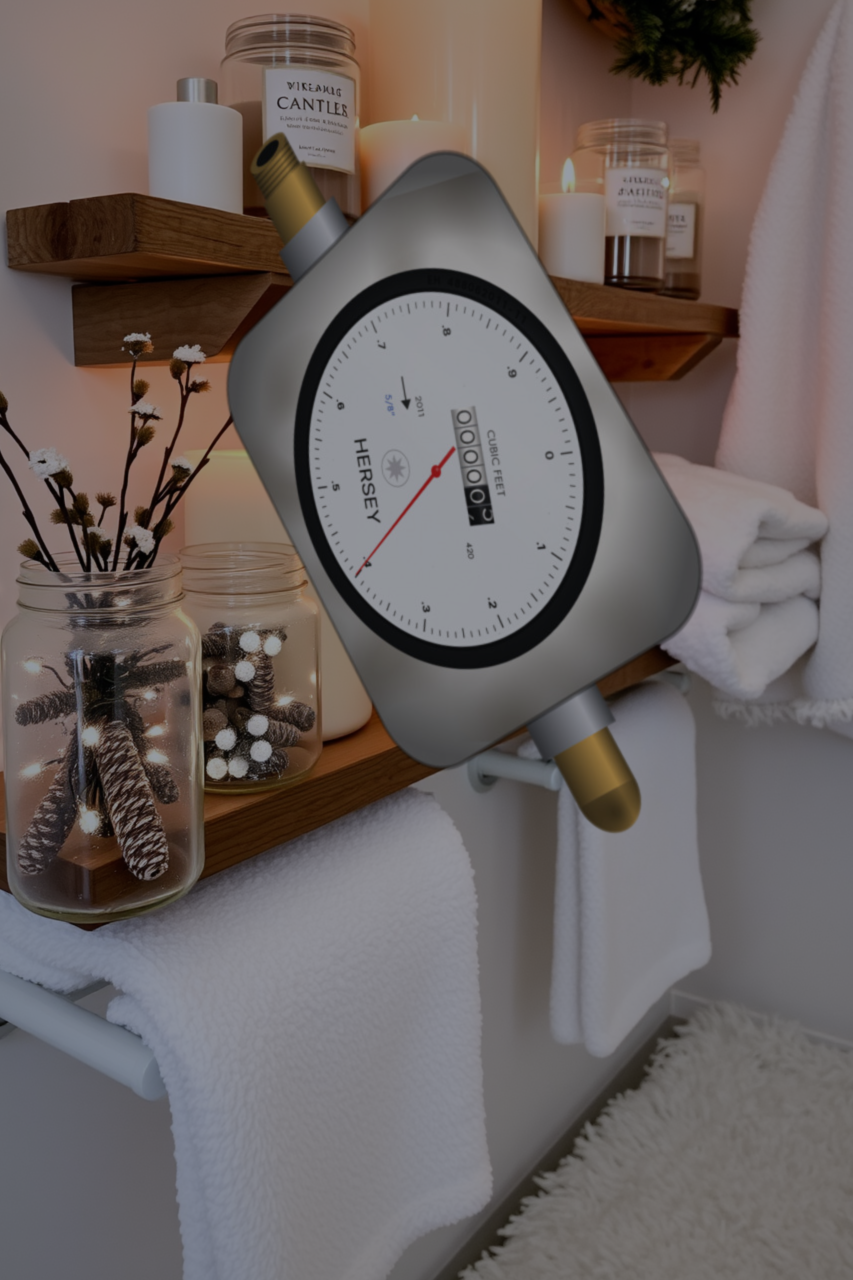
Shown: 5.40 ft³
